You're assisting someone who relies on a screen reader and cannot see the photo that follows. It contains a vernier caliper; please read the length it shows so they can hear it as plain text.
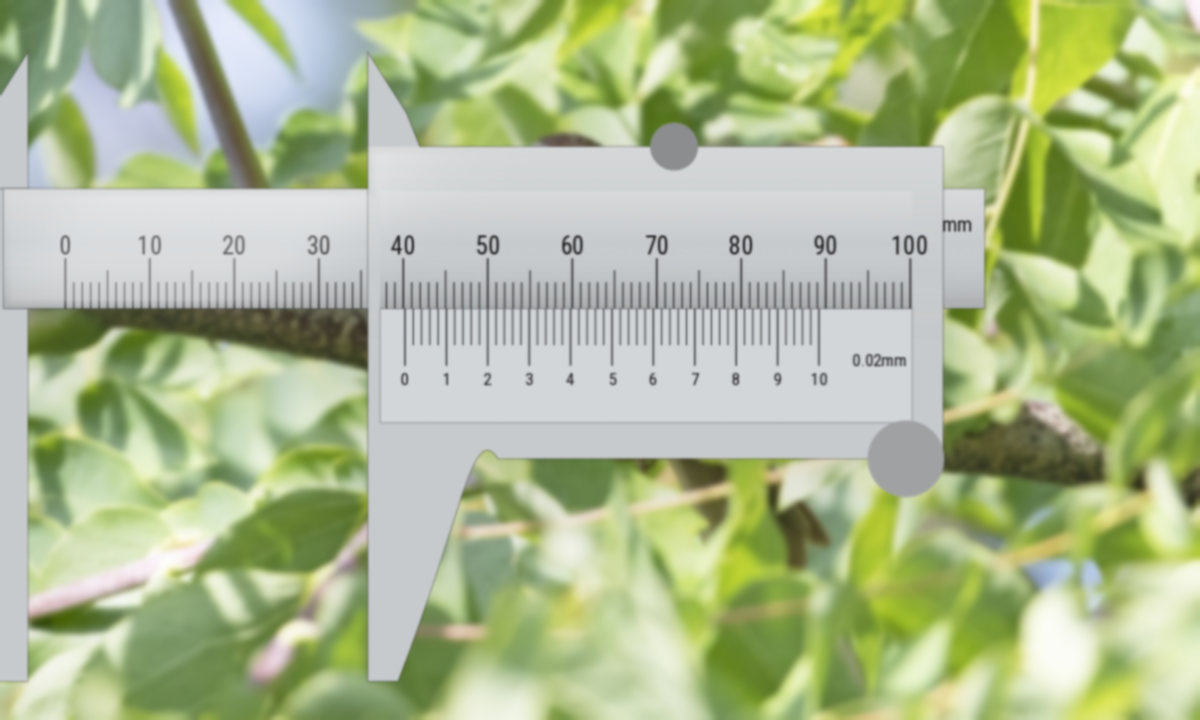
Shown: 40.2 mm
